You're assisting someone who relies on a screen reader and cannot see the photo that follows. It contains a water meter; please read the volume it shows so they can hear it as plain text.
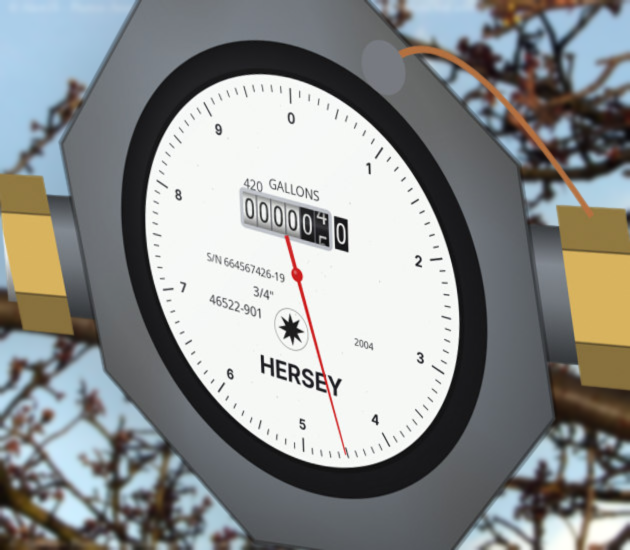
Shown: 44.5 gal
